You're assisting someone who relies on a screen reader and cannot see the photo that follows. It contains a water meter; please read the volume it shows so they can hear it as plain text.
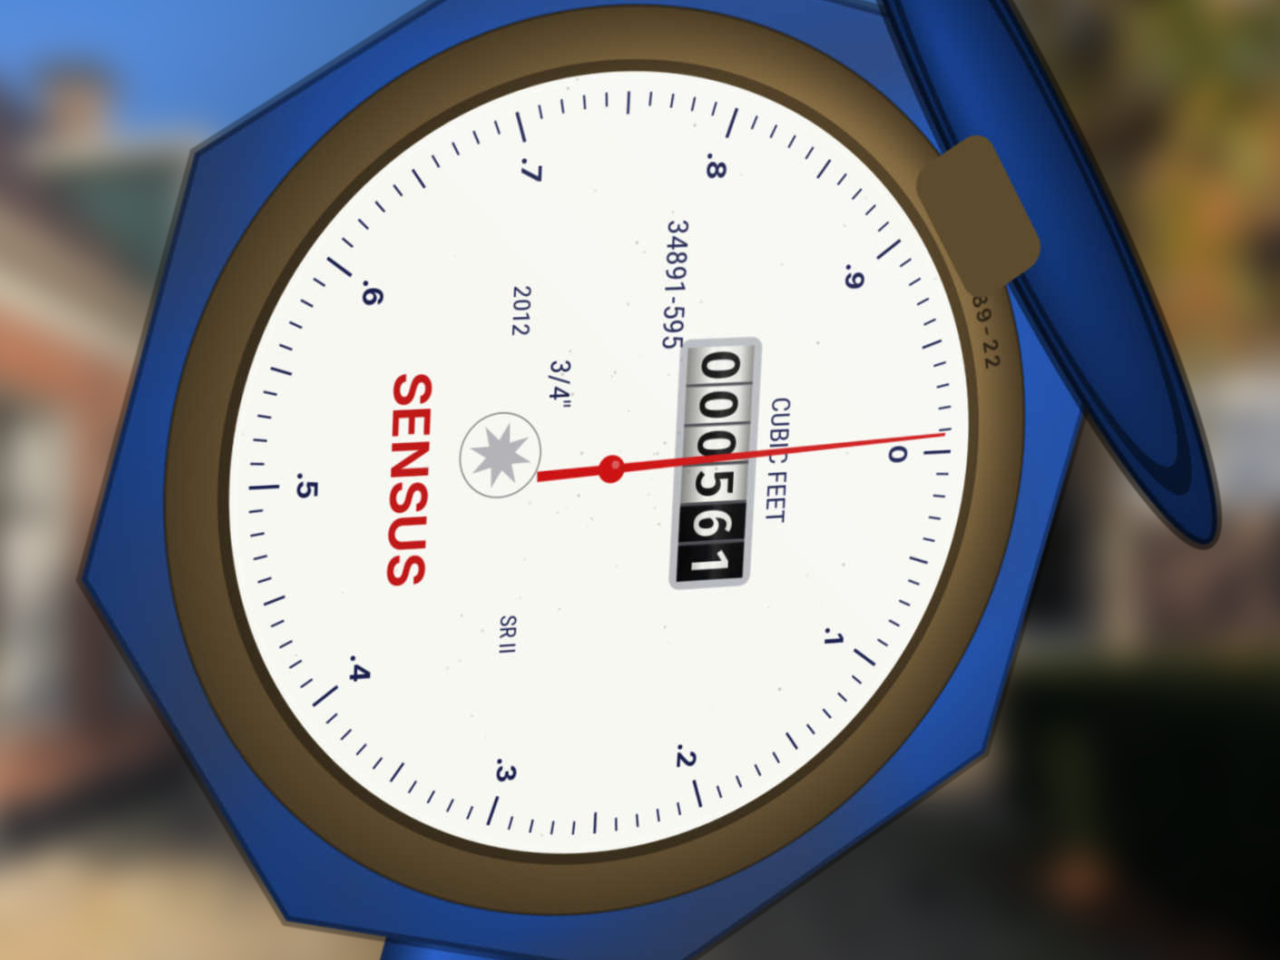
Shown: 560.99 ft³
